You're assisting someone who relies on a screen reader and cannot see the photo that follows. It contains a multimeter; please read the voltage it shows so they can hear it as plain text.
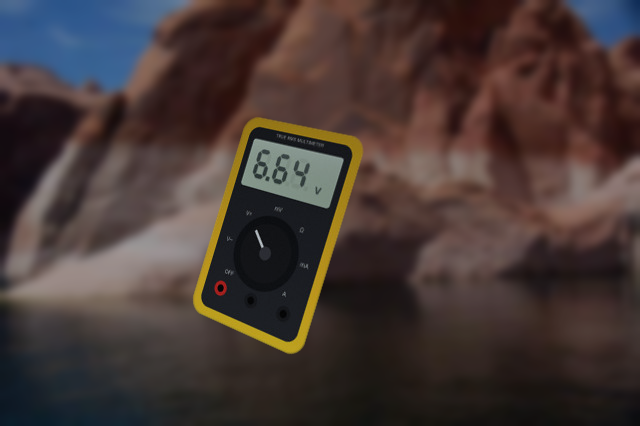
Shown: 6.64 V
